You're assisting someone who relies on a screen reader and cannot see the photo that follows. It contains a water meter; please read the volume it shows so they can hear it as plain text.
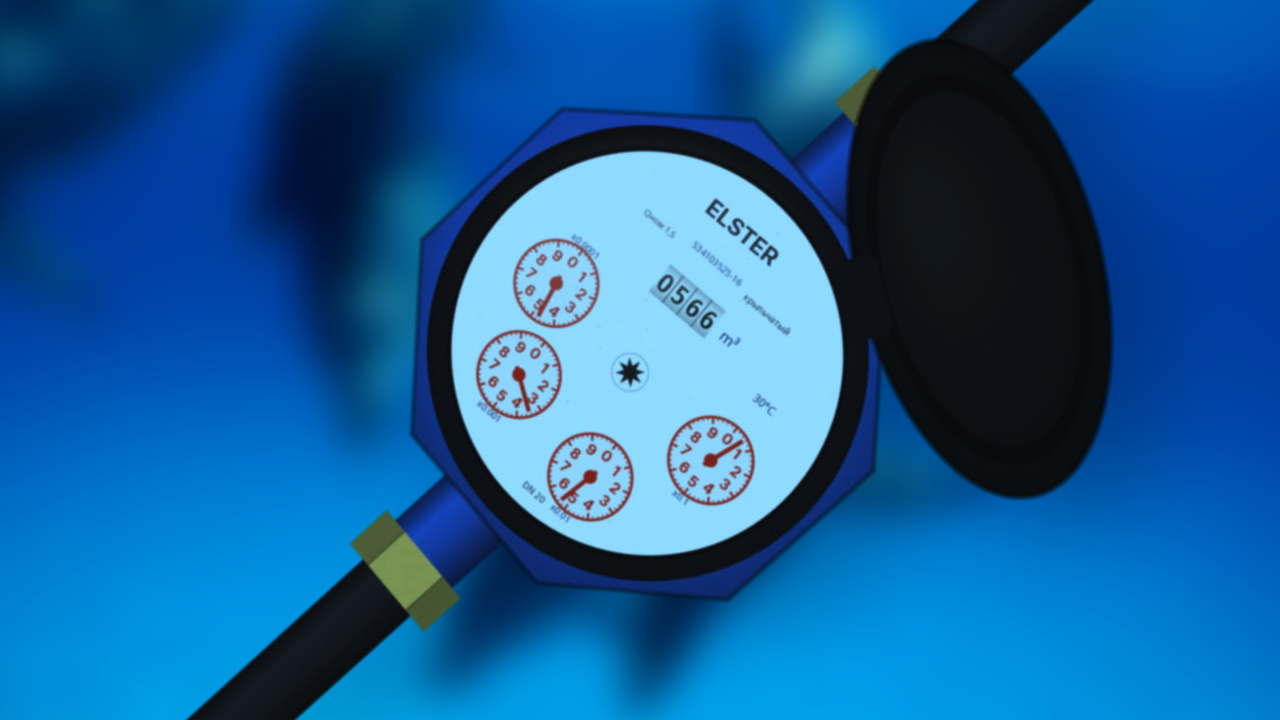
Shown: 566.0534 m³
